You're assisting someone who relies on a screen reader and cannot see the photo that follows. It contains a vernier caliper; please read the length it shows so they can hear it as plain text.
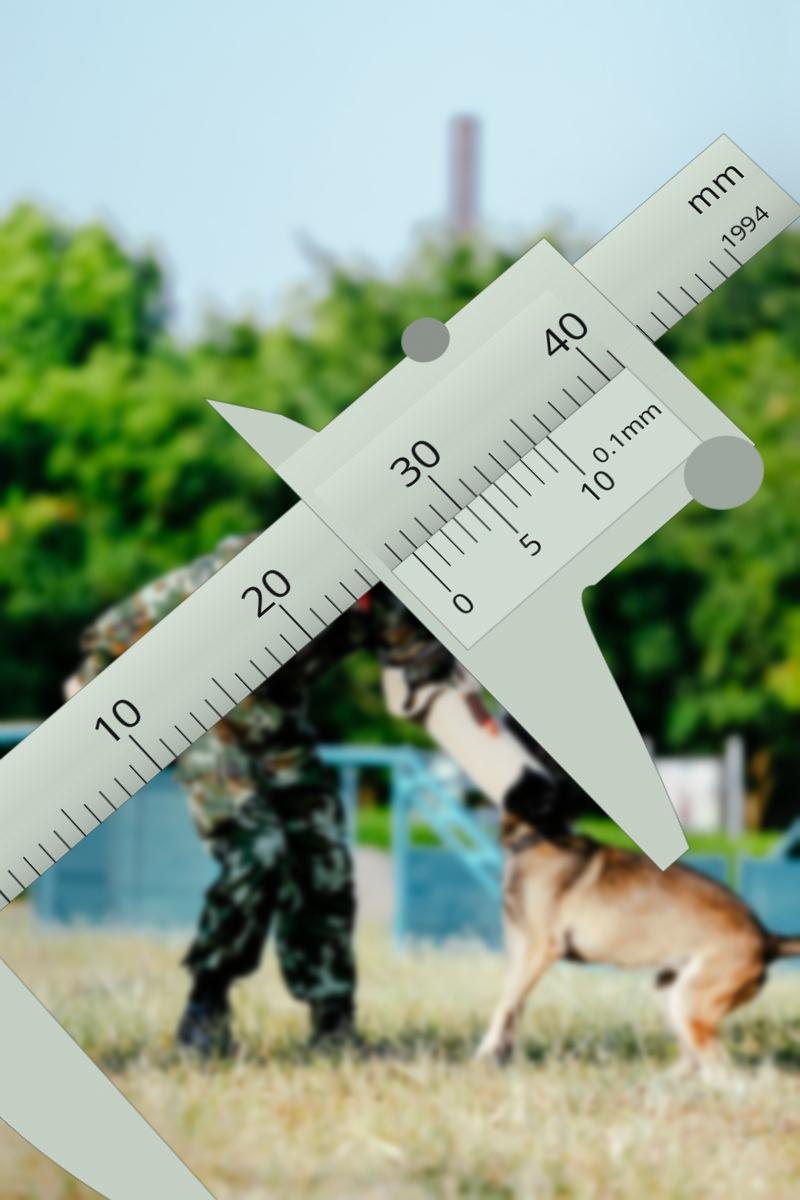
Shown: 26.7 mm
